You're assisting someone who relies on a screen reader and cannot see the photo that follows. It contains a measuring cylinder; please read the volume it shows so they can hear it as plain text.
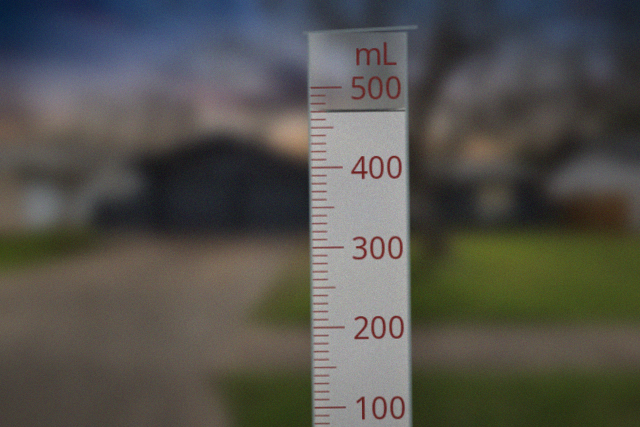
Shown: 470 mL
